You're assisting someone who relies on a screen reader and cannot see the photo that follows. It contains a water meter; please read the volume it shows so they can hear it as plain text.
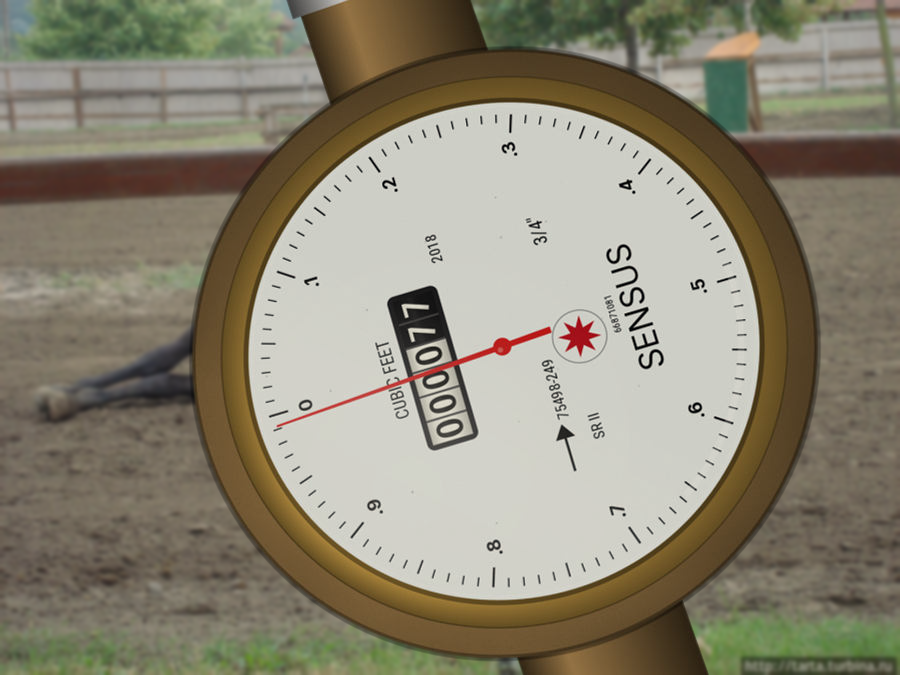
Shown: 76.99 ft³
